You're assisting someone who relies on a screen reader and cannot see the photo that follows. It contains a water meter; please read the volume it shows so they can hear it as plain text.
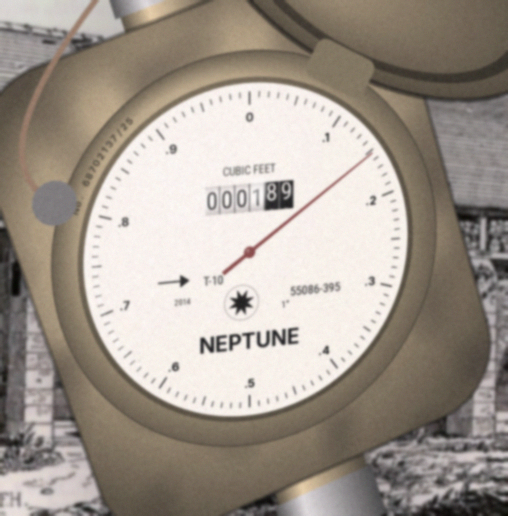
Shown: 189.15 ft³
